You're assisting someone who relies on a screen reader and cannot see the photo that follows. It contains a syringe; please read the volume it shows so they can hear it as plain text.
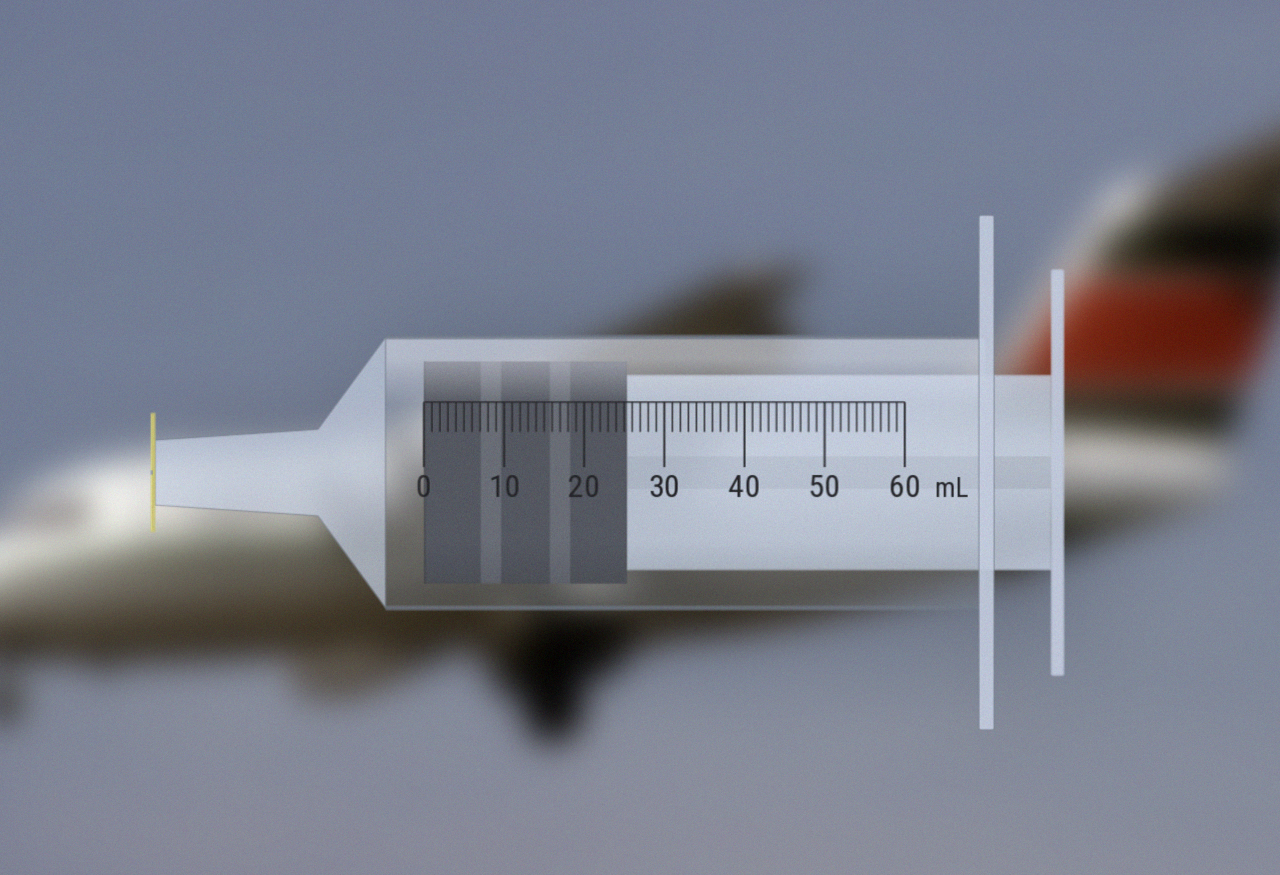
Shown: 0 mL
